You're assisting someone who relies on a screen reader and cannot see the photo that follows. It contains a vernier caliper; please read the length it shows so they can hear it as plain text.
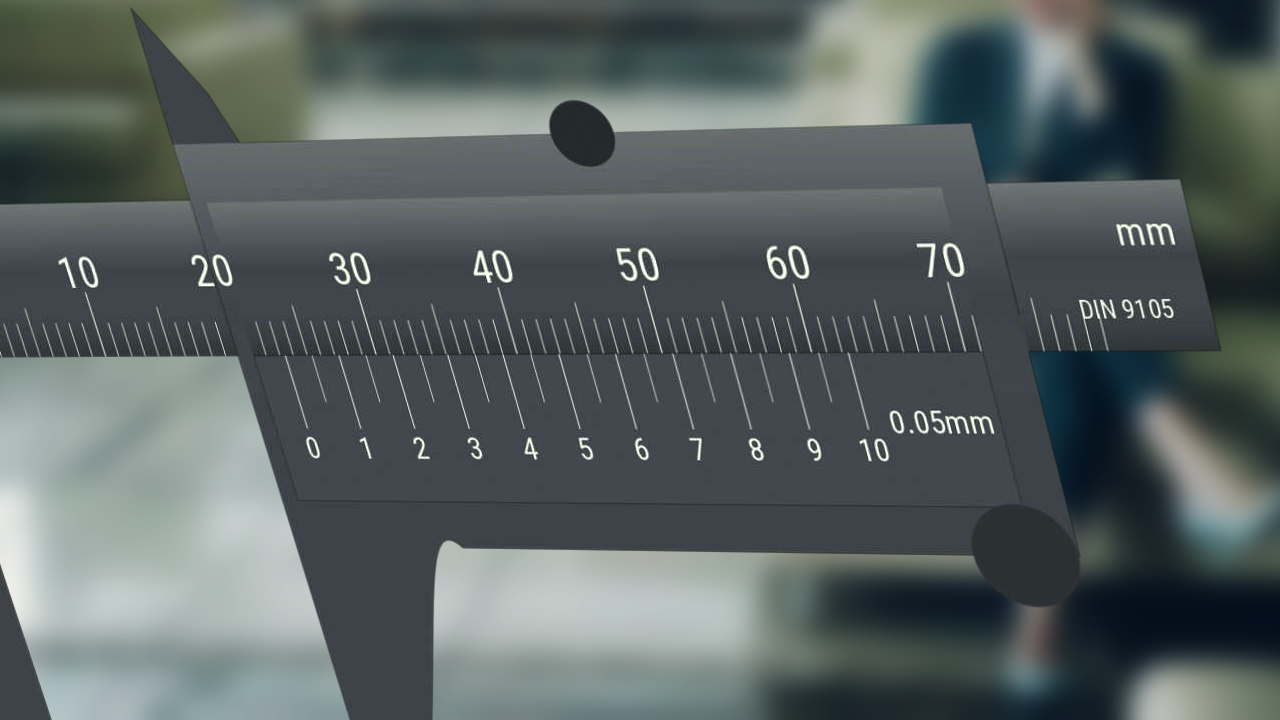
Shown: 23.4 mm
